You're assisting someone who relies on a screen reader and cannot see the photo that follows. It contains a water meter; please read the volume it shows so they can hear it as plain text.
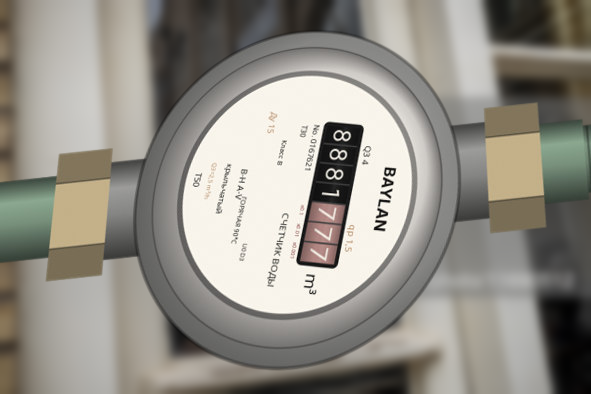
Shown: 8881.777 m³
